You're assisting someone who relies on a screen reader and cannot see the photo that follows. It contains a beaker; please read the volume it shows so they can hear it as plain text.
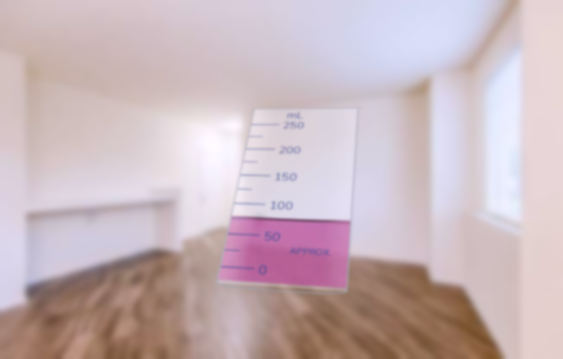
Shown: 75 mL
